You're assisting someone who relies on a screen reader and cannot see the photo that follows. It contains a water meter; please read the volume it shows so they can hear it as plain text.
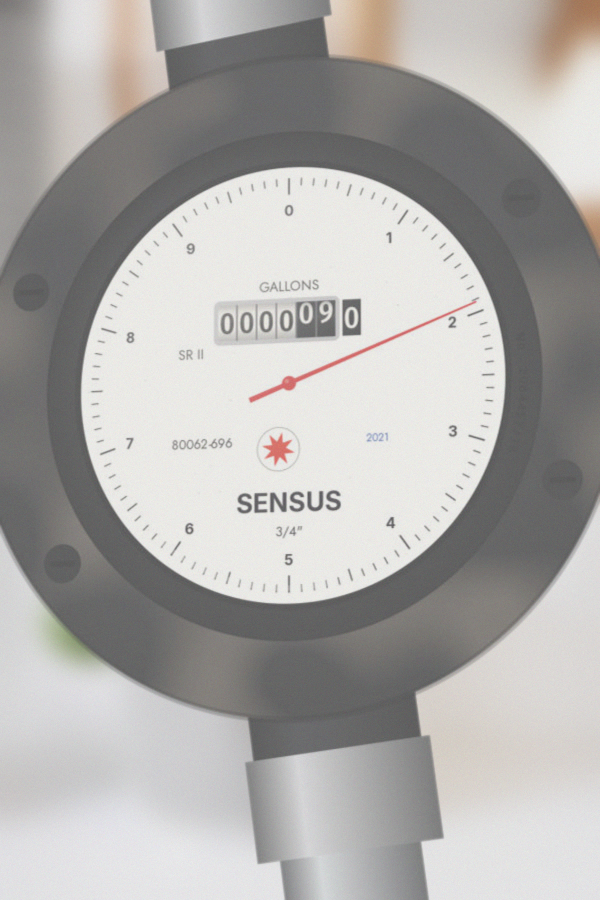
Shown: 91.9 gal
